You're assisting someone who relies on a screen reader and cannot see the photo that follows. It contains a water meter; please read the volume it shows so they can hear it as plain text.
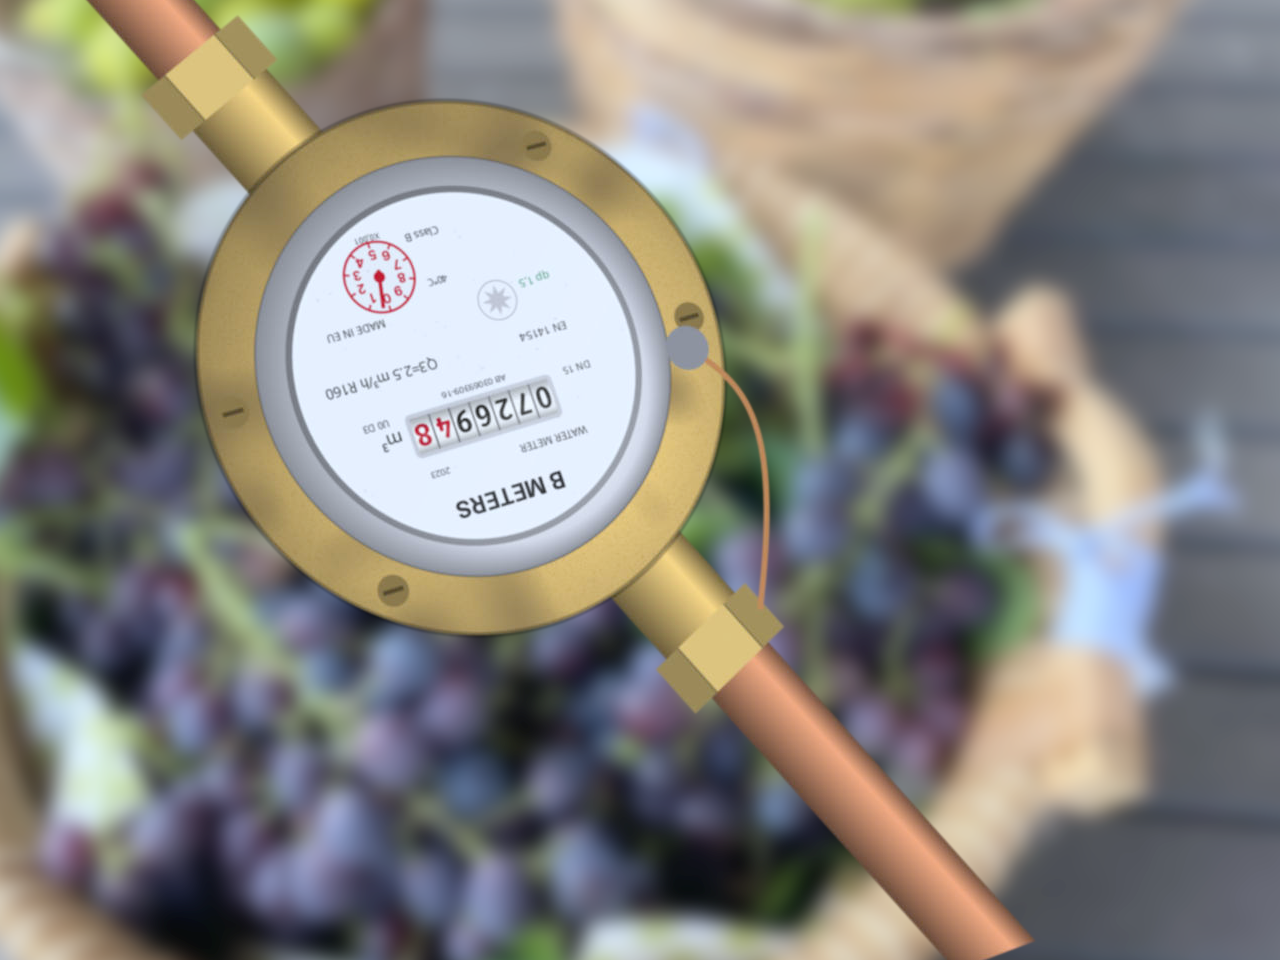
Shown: 7269.480 m³
